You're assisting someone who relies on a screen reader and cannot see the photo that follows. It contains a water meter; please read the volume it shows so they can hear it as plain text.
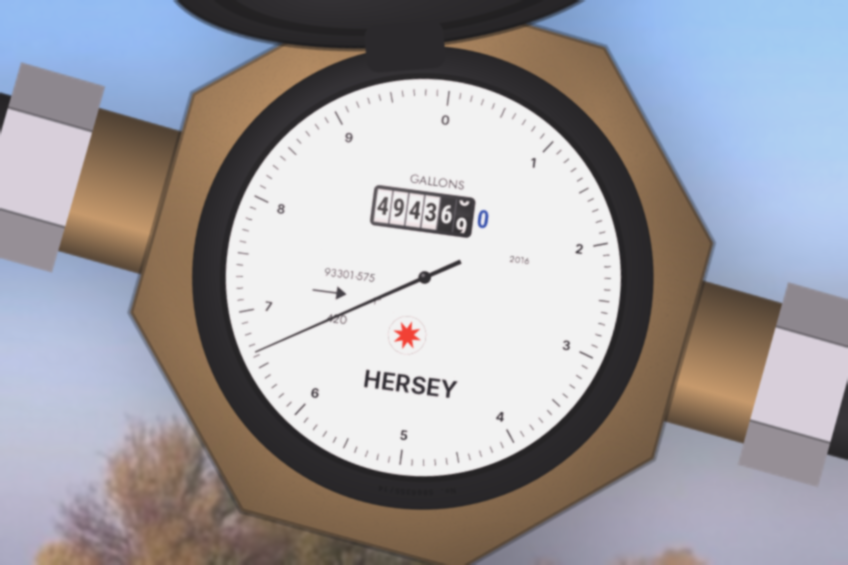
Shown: 4943686.6 gal
